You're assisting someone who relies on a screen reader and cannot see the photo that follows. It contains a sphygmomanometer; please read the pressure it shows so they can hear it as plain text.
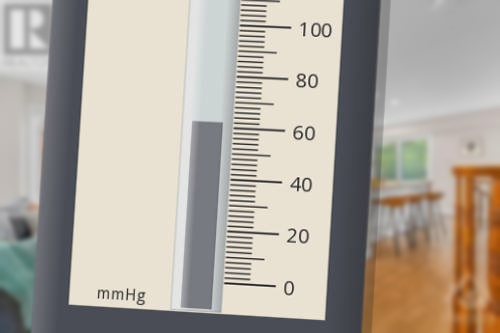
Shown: 62 mmHg
